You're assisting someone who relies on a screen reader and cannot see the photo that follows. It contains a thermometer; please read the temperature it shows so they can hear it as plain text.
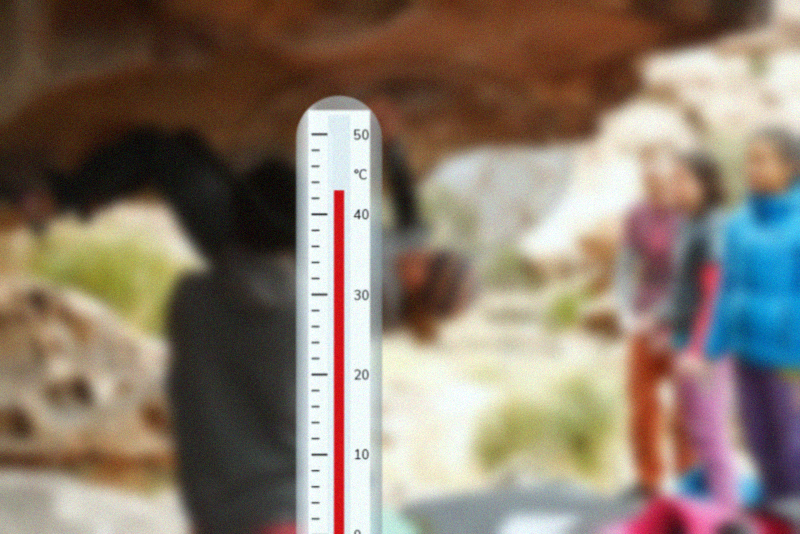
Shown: 43 °C
